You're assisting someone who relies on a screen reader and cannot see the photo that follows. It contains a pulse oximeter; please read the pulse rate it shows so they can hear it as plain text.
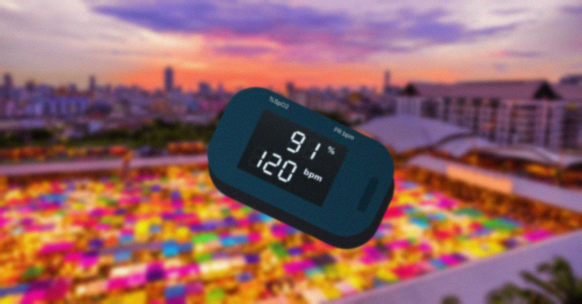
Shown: 120 bpm
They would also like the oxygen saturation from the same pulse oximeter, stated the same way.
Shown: 91 %
